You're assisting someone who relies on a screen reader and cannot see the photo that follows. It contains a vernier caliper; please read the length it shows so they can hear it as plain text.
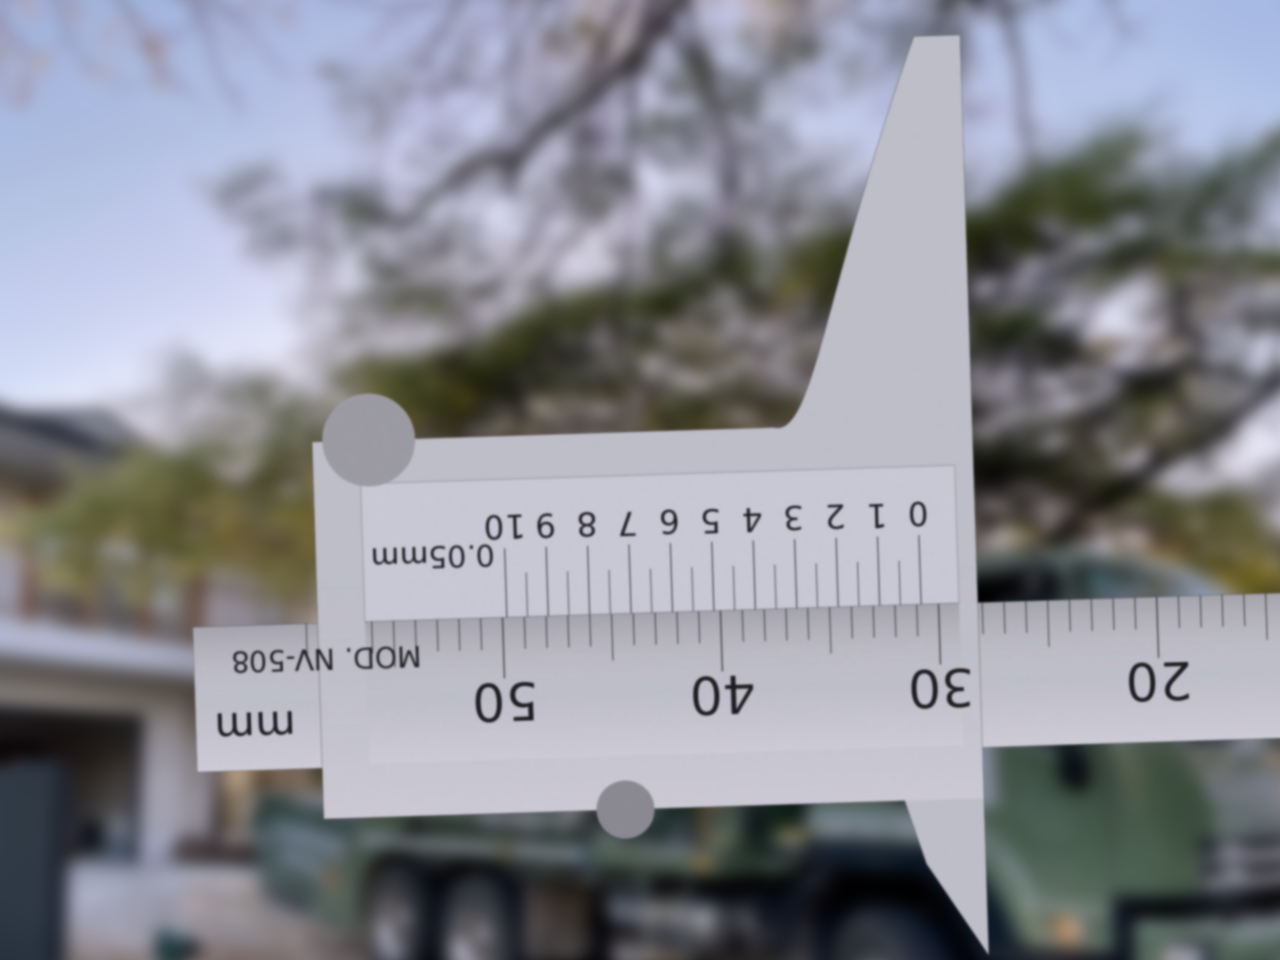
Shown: 30.8 mm
